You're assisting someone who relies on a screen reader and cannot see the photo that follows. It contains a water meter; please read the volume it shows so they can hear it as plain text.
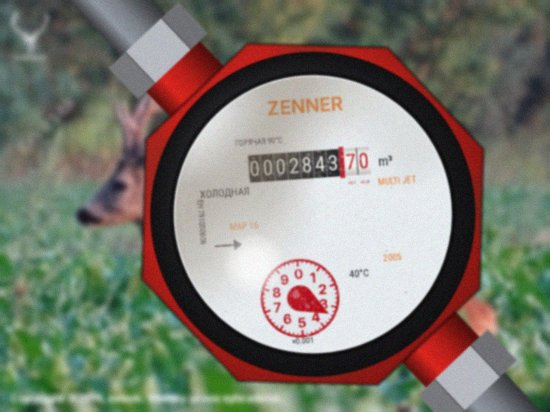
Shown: 2843.703 m³
